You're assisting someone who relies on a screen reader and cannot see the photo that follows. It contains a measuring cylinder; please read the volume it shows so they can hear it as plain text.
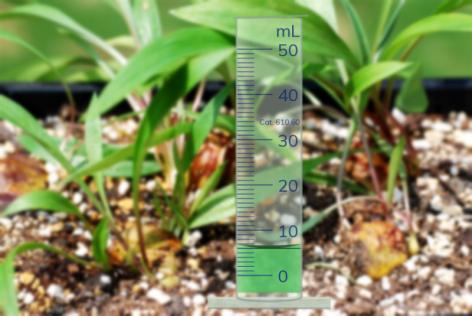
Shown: 6 mL
